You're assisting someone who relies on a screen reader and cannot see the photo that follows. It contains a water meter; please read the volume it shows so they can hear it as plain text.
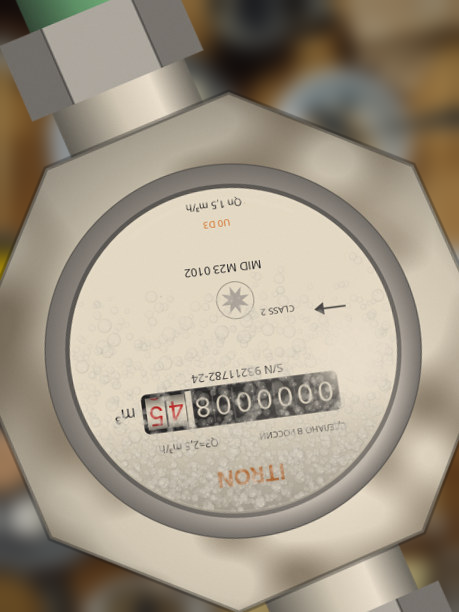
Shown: 8.45 m³
